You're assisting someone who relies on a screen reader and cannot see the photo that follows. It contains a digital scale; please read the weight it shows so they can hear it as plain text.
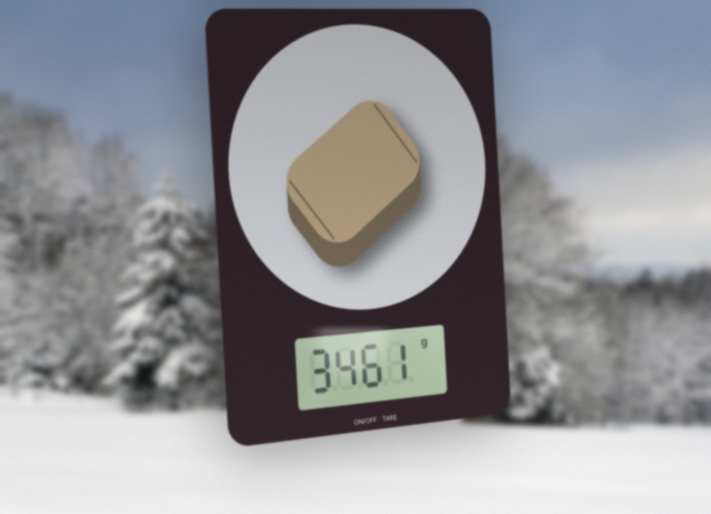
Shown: 3461 g
